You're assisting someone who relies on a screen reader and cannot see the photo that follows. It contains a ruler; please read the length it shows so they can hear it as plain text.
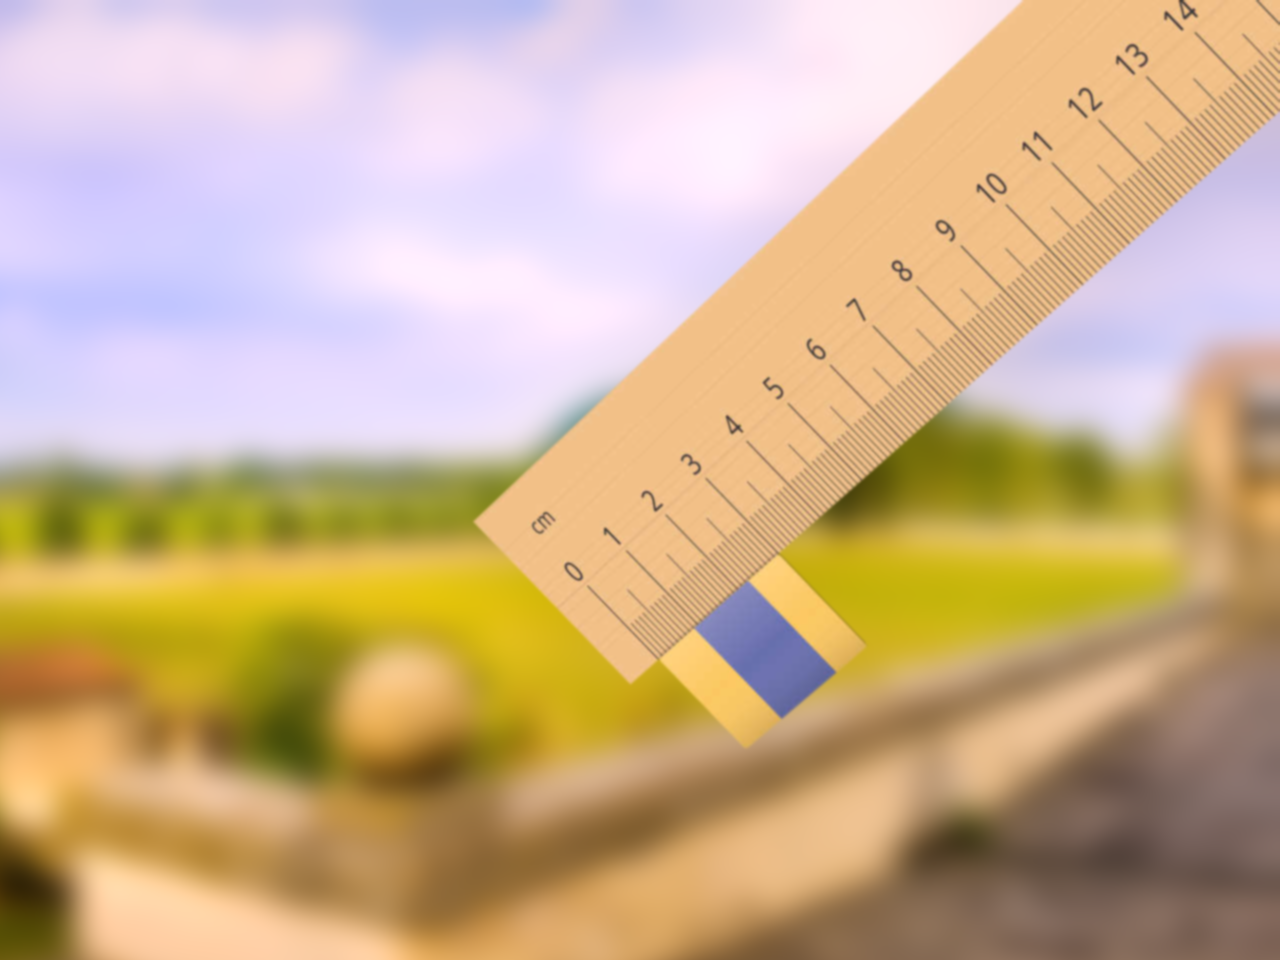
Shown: 3 cm
